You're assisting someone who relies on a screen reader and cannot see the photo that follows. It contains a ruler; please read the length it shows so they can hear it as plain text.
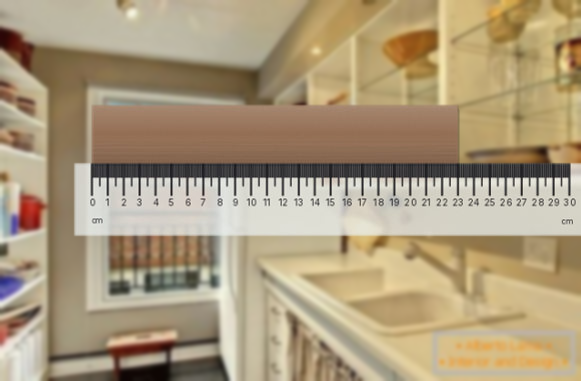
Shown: 23 cm
